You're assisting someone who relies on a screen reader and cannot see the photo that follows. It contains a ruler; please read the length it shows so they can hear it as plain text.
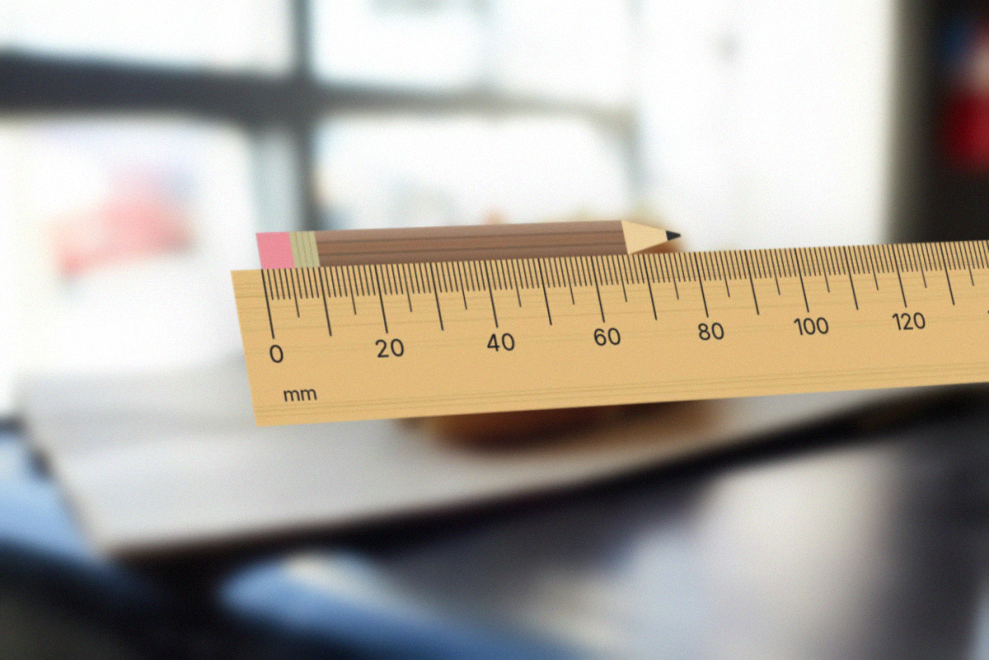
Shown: 78 mm
